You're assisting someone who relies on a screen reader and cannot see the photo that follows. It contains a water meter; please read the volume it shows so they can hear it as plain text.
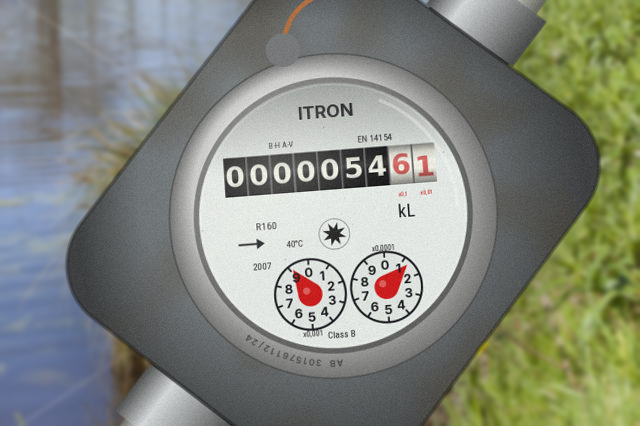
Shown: 54.6091 kL
